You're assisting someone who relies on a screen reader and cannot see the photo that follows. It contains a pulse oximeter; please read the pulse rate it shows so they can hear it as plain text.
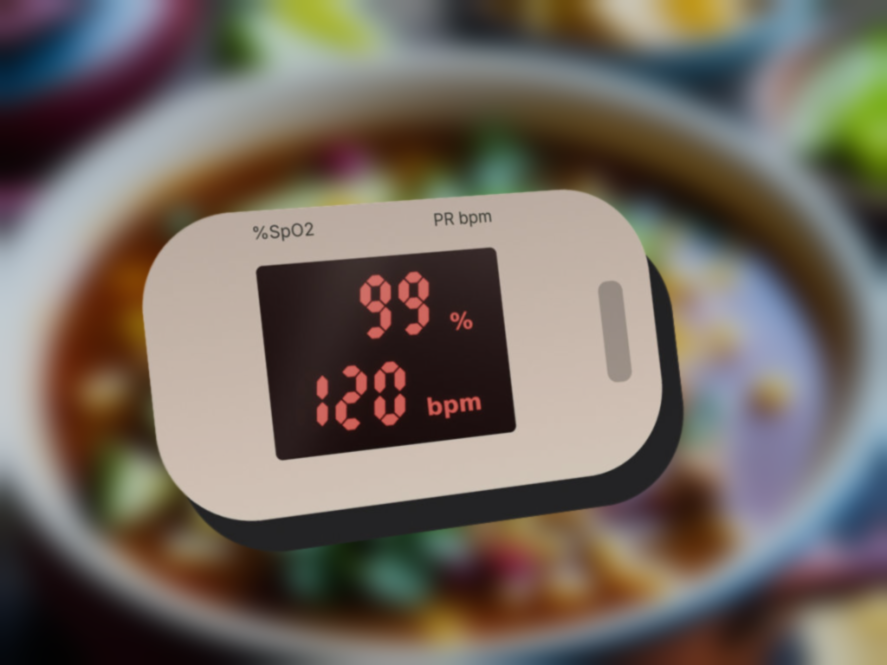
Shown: 120 bpm
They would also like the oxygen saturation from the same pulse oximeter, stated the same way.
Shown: 99 %
